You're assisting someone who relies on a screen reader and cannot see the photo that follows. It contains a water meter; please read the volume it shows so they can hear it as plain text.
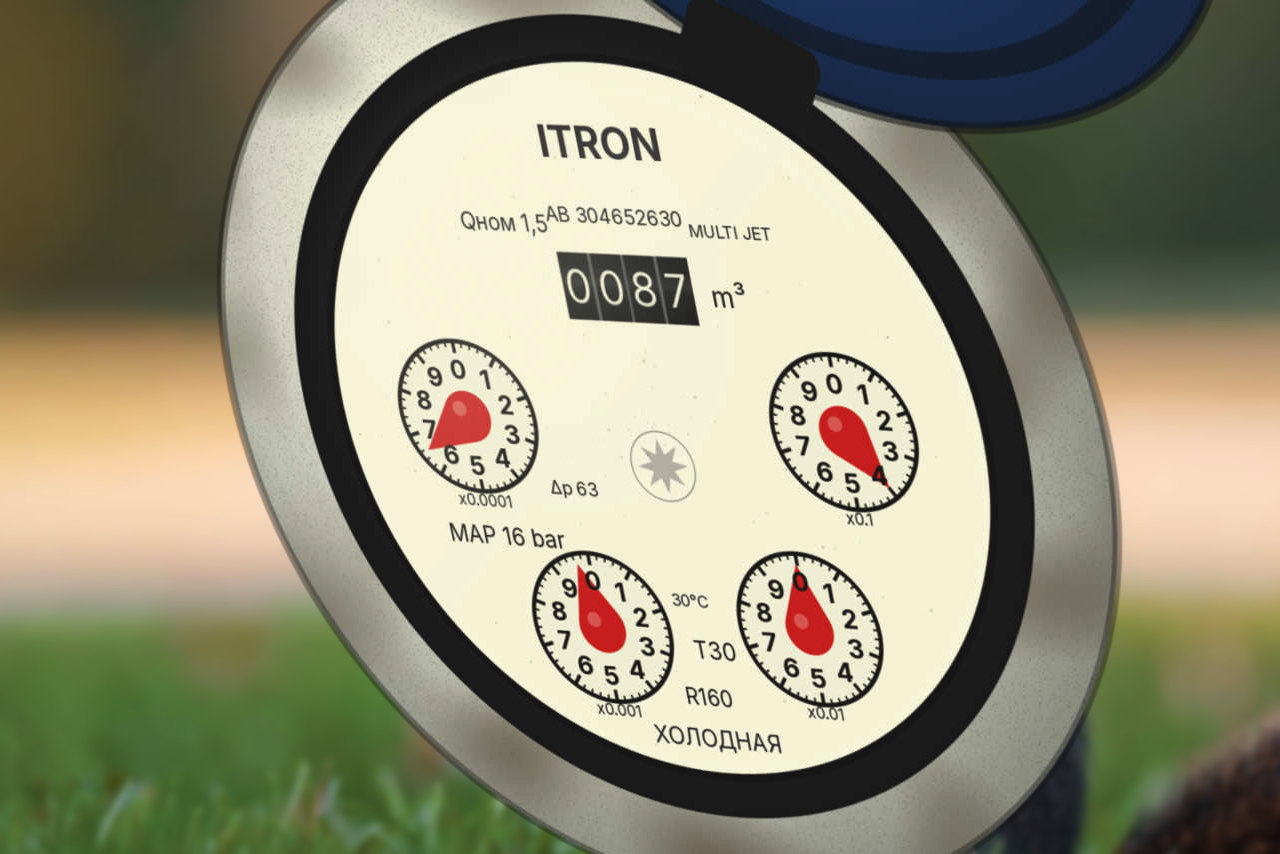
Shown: 87.3996 m³
